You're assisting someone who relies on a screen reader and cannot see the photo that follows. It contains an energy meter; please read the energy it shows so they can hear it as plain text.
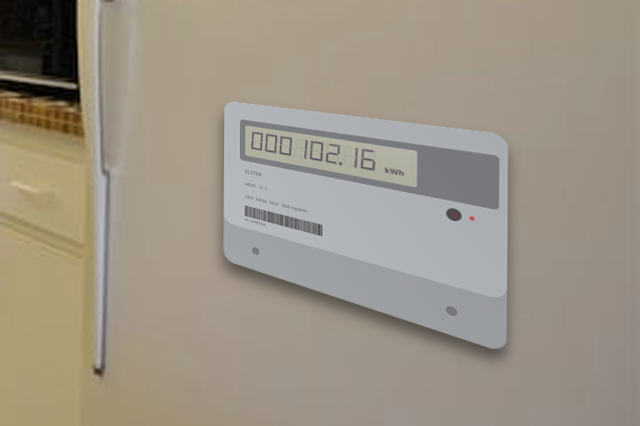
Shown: 102.16 kWh
